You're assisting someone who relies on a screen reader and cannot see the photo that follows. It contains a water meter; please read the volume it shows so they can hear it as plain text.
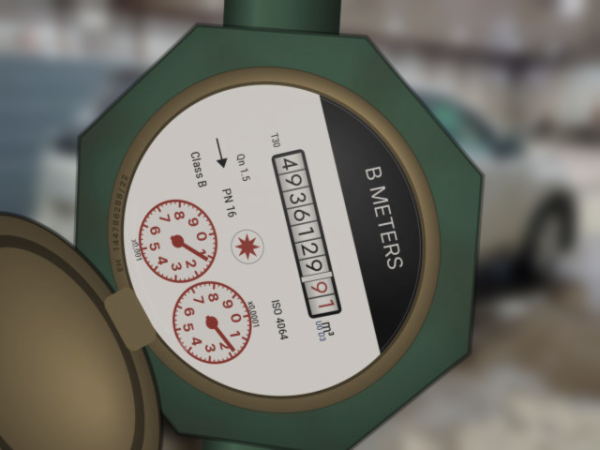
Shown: 4936129.9111 m³
